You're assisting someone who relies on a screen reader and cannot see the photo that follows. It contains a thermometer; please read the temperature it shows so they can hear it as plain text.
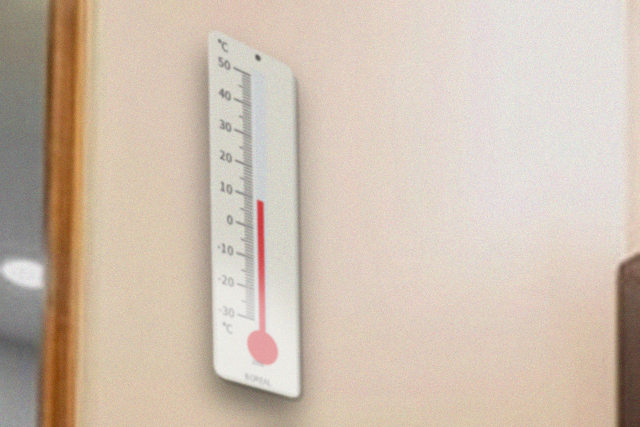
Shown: 10 °C
